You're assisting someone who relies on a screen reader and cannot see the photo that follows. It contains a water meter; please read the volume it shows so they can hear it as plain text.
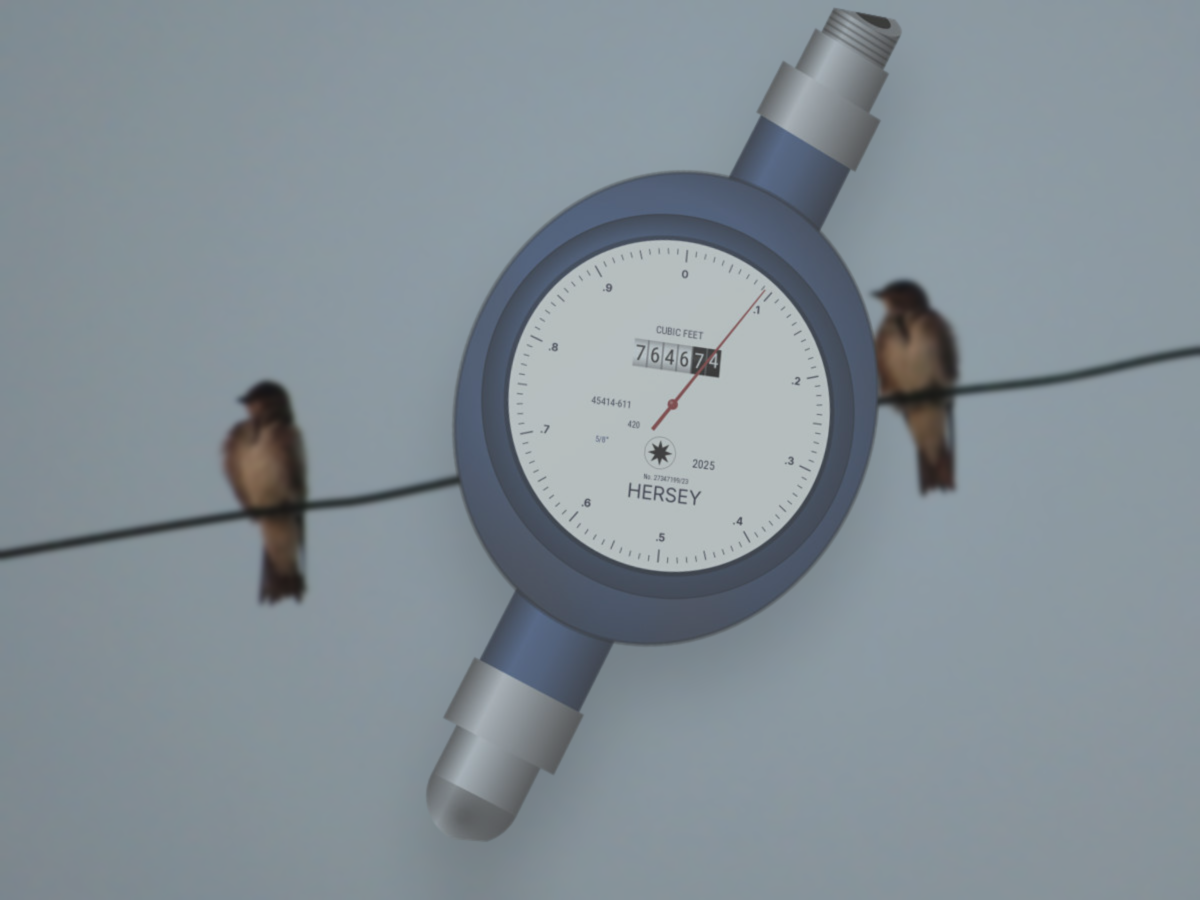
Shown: 764674.09 ft³
